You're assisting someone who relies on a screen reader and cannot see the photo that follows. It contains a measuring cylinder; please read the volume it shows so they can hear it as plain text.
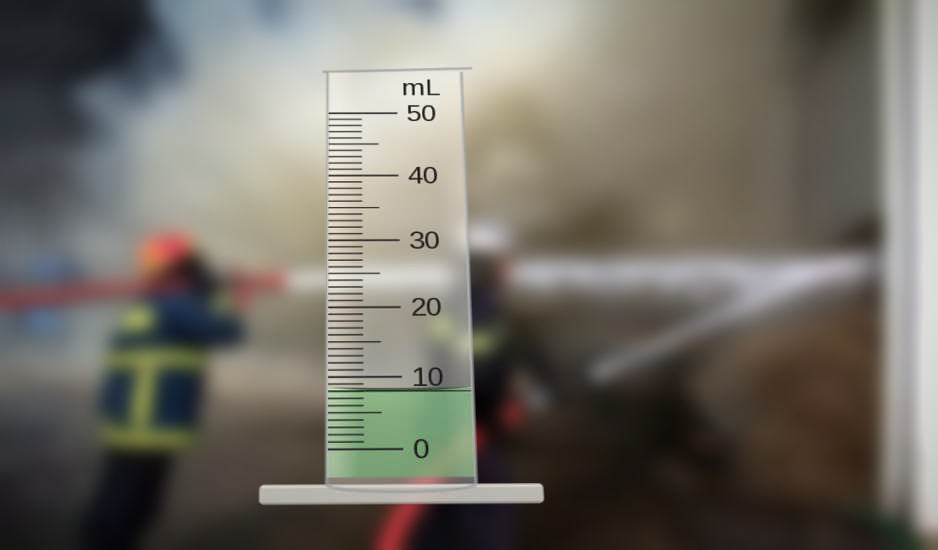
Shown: 8 mL
